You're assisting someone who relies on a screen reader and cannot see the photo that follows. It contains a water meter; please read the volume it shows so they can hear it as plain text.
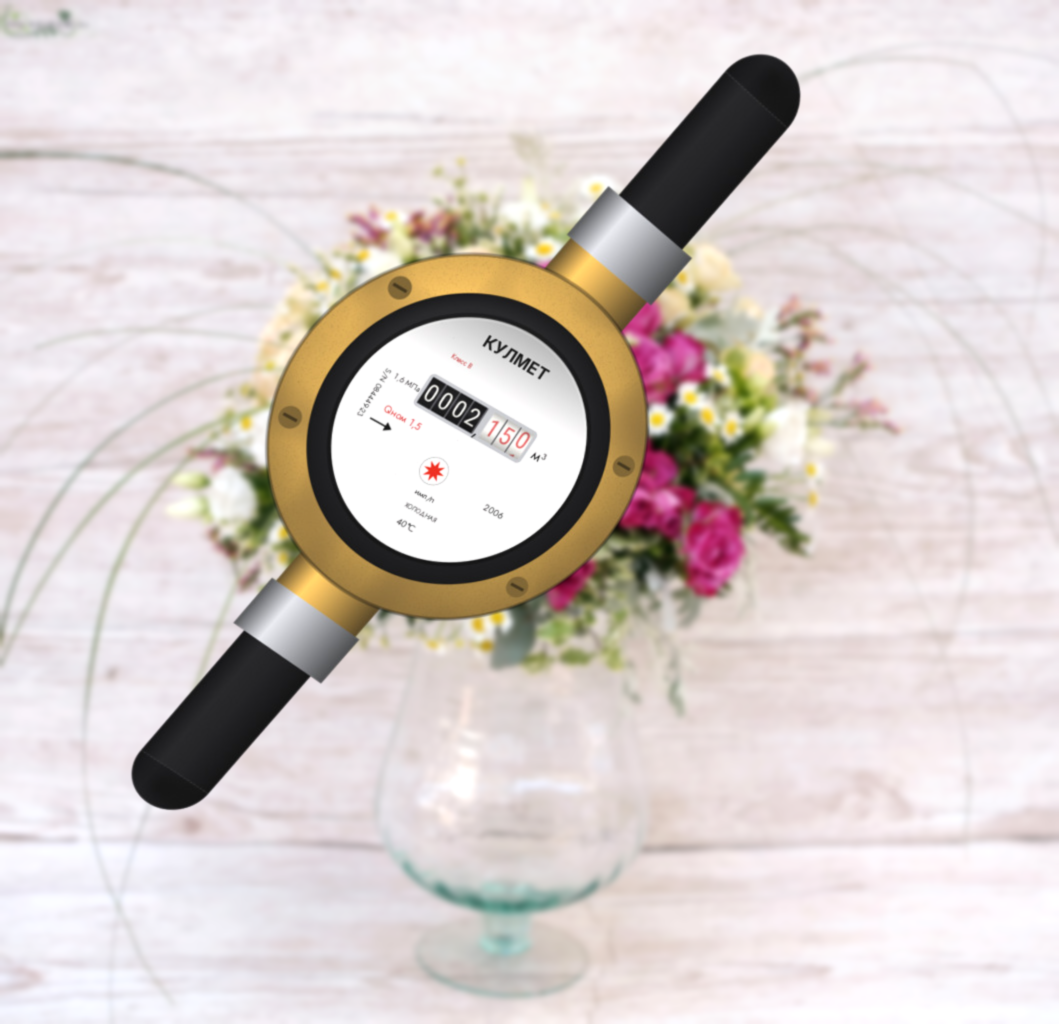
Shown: 2.150 m³
